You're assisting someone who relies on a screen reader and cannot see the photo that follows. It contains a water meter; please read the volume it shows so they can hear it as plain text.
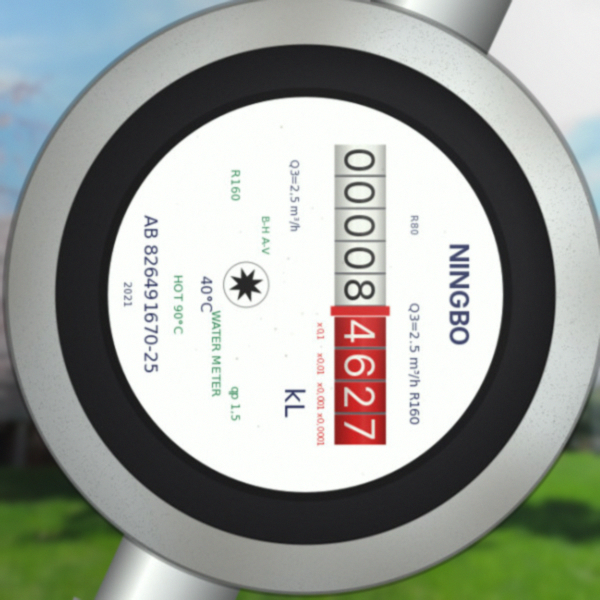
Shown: 8.4627 kL
